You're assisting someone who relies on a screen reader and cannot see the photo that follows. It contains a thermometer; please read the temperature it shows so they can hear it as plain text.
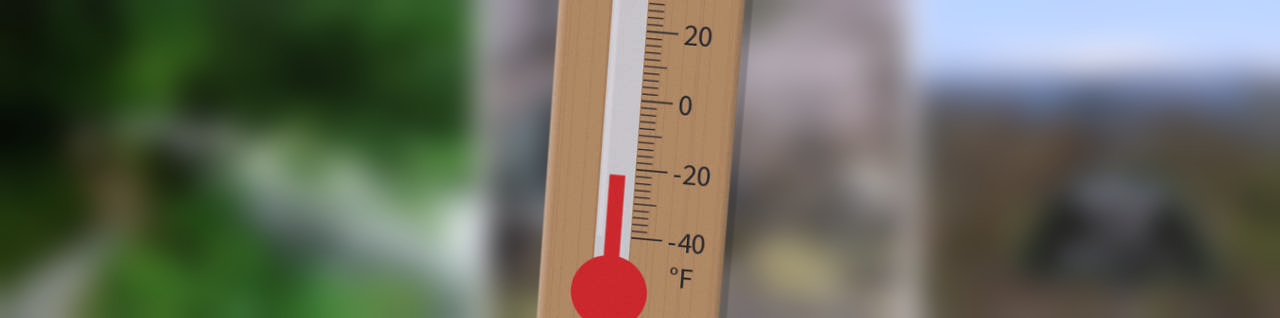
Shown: -22 °F
